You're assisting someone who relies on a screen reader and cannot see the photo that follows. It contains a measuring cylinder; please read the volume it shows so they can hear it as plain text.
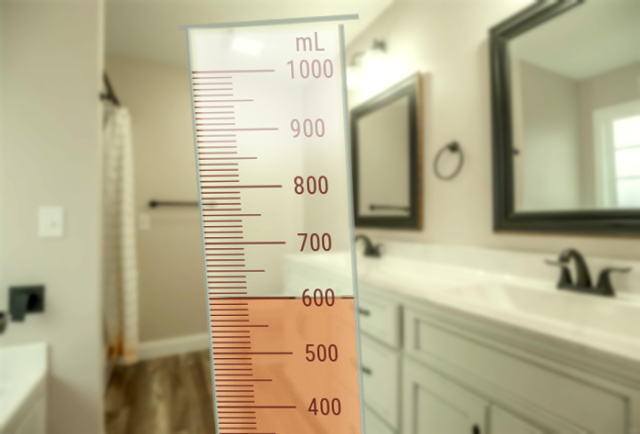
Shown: 600 mL
